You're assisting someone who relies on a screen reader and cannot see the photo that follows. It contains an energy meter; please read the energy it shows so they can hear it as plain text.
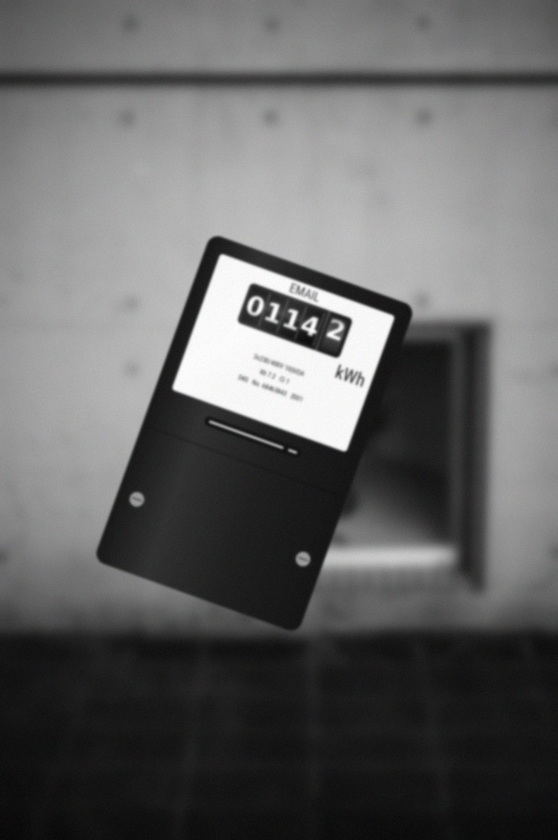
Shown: 114.2 kWh
